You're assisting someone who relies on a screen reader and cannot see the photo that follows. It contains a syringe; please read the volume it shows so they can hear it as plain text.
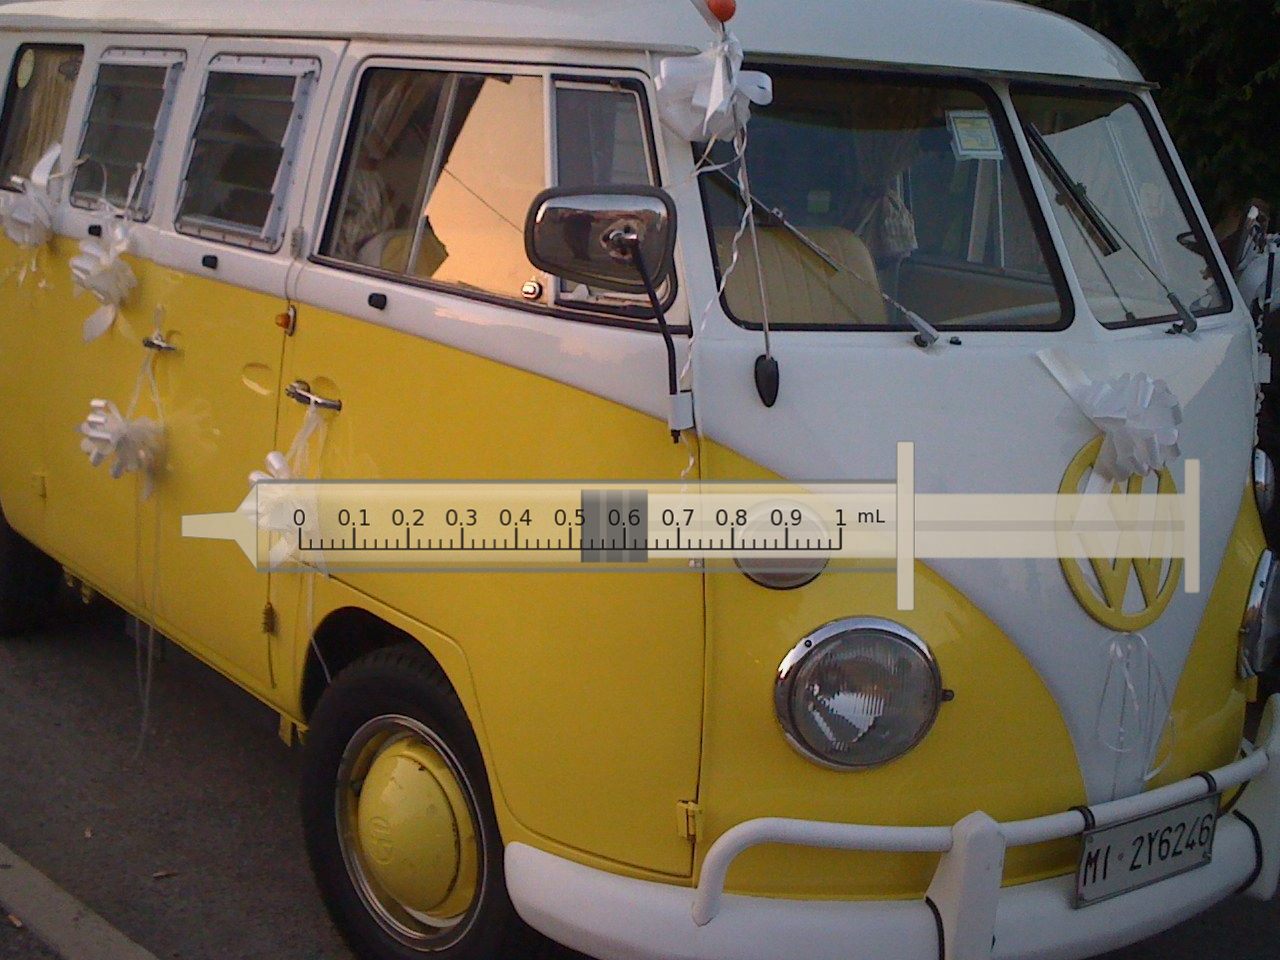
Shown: 0.52 mL
